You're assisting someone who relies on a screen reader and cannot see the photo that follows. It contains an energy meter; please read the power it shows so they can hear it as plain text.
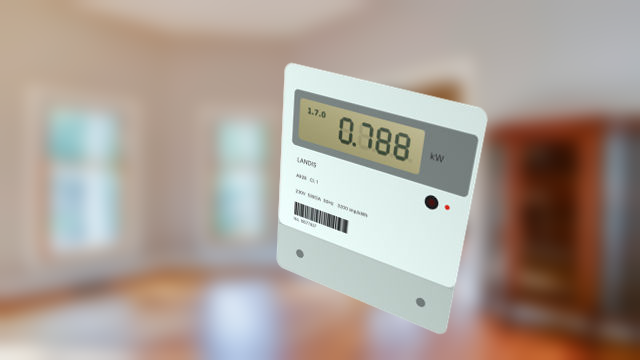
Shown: 0.788 kW
